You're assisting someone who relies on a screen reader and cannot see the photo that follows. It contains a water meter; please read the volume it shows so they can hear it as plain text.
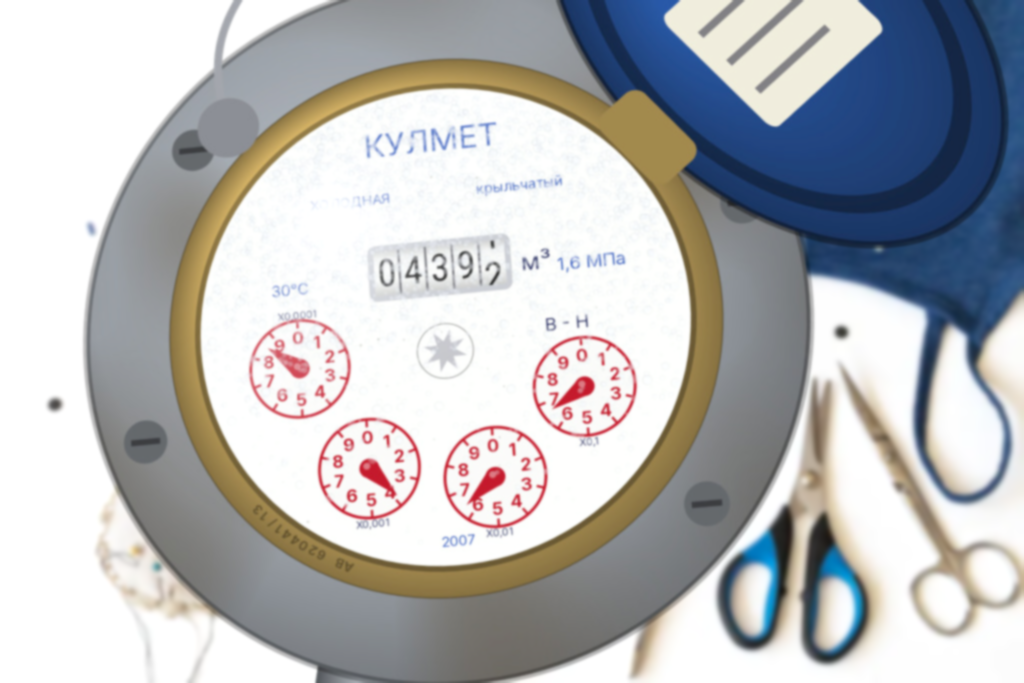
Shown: 4391.6638 m³
